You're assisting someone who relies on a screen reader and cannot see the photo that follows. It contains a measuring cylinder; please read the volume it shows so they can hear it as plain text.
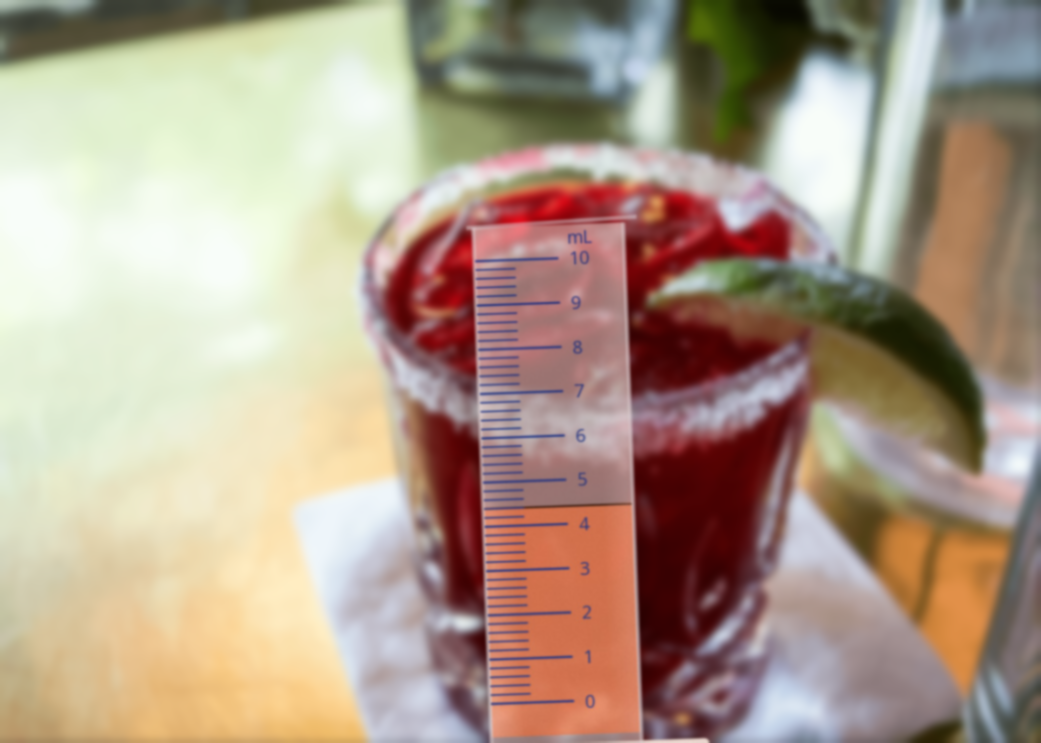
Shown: 4.4 mL
